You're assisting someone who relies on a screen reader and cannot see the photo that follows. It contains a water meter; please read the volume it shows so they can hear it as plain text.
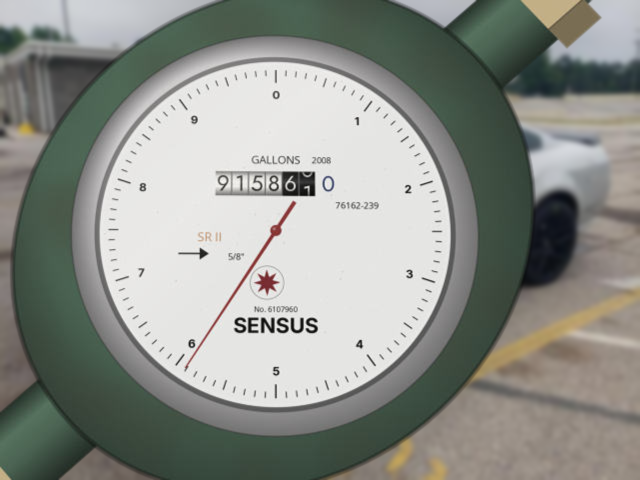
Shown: 9158605.9 gal
